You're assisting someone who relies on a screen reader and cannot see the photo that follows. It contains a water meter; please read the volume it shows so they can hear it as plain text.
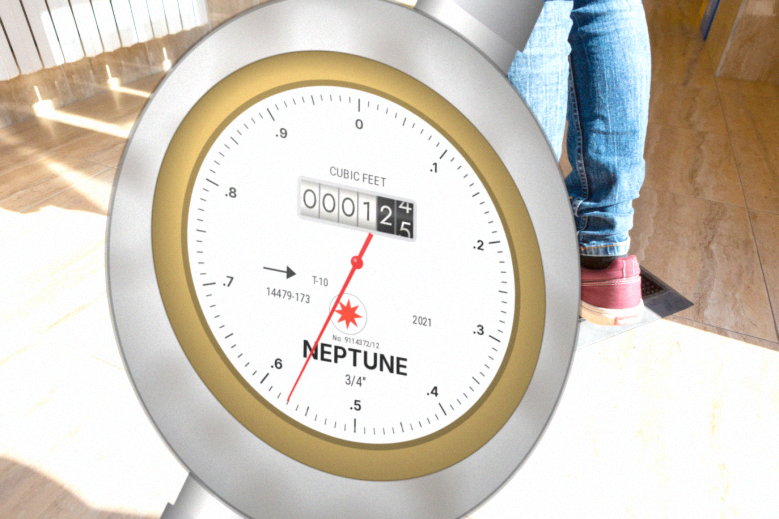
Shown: 124.57 ft³
